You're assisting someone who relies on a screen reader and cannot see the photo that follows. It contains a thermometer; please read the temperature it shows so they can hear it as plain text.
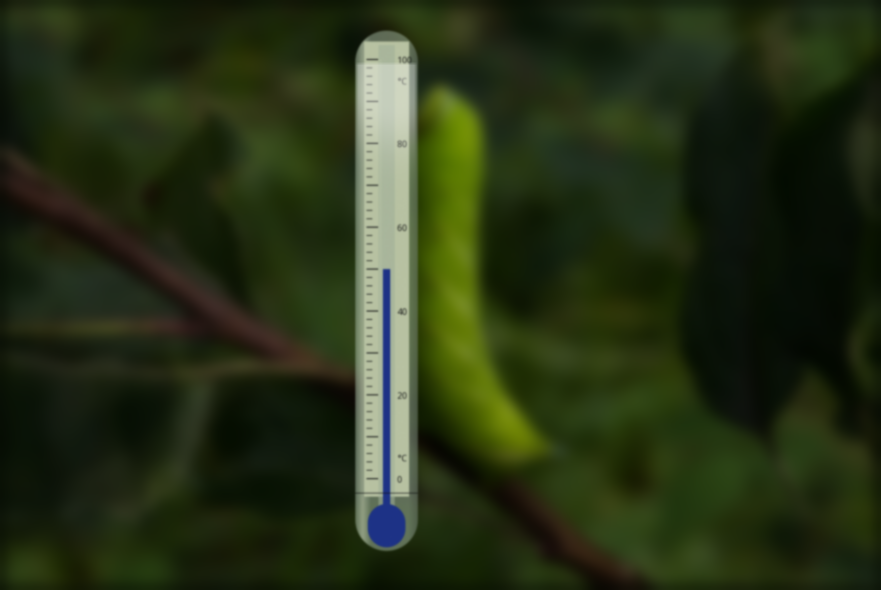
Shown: 50 °C
